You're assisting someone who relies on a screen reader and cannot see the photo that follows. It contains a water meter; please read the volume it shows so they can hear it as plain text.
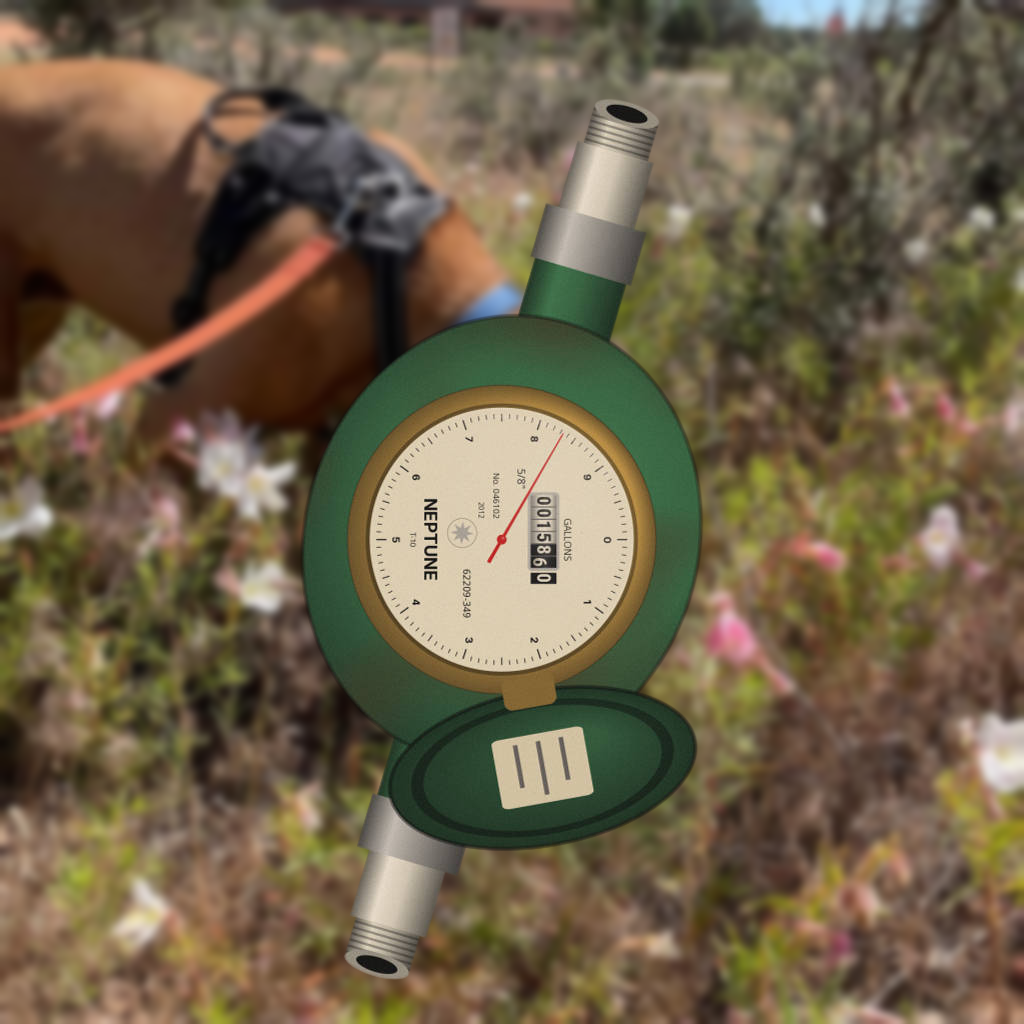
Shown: 15858.3 gal
